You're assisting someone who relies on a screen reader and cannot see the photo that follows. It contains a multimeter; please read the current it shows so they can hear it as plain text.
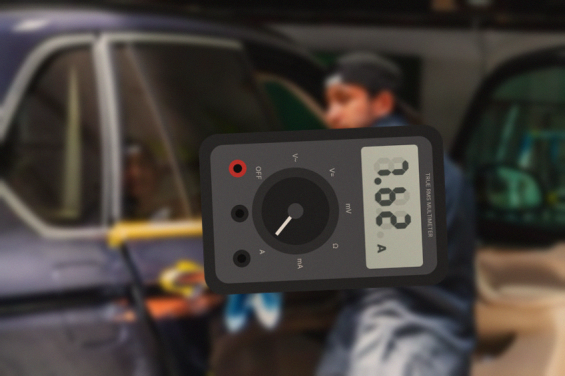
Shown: 7.62 A
